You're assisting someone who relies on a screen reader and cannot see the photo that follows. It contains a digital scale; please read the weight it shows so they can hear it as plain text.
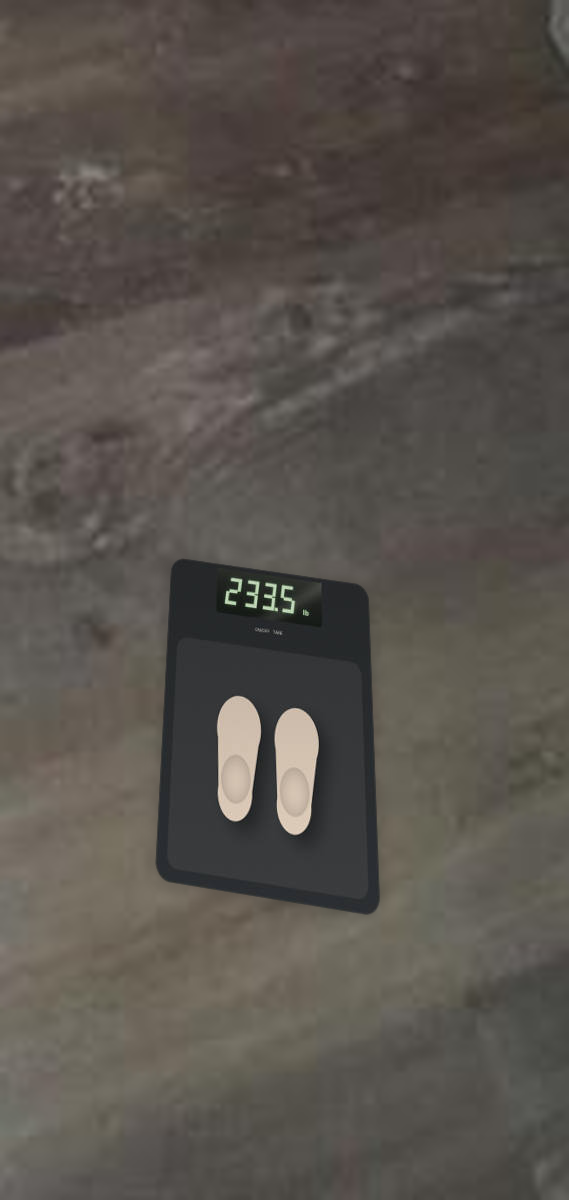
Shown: 233.5 lb
